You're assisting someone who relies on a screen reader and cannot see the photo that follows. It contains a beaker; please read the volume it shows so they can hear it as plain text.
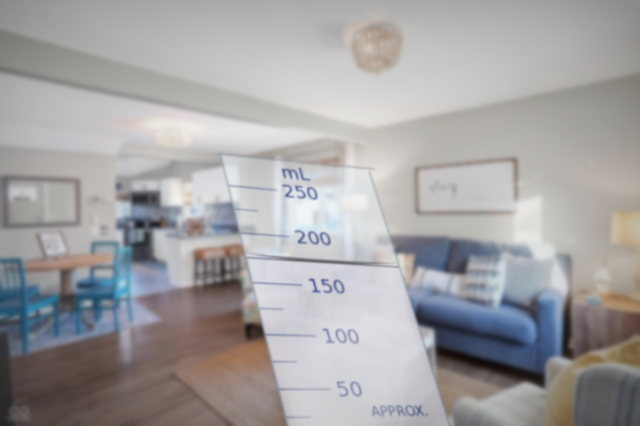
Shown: 175 mL
